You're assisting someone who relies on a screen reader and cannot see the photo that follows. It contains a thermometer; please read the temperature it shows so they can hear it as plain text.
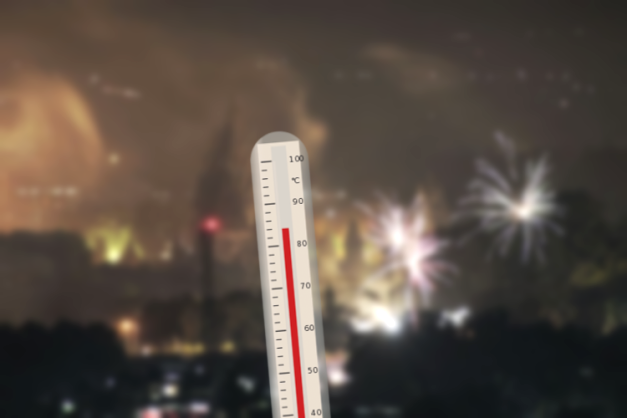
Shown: 84 °C
